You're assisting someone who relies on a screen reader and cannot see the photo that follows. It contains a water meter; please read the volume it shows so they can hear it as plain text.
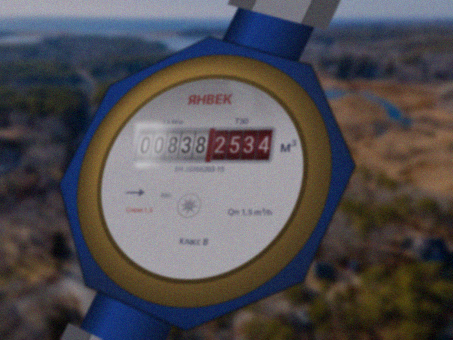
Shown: 838.2534 m³
